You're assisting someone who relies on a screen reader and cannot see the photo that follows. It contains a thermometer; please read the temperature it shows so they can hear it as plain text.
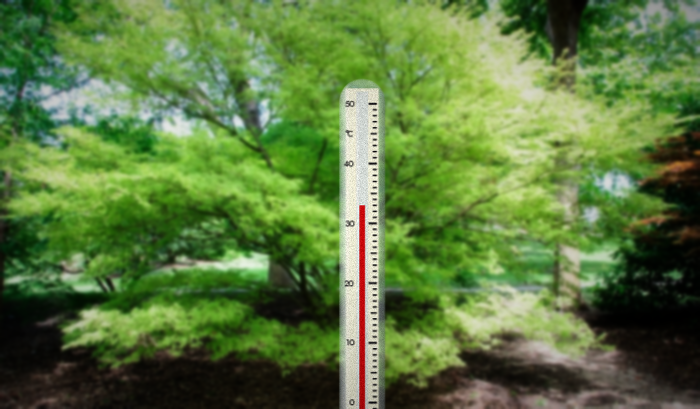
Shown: 33 °C
